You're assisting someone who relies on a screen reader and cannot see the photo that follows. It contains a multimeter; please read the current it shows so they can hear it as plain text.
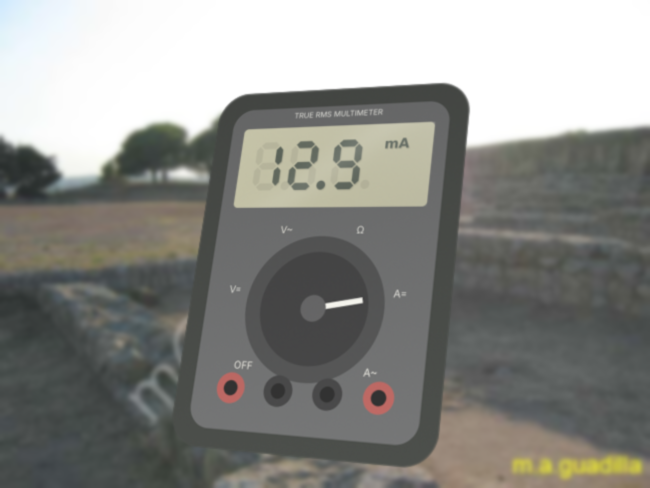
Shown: 12.9 mA
